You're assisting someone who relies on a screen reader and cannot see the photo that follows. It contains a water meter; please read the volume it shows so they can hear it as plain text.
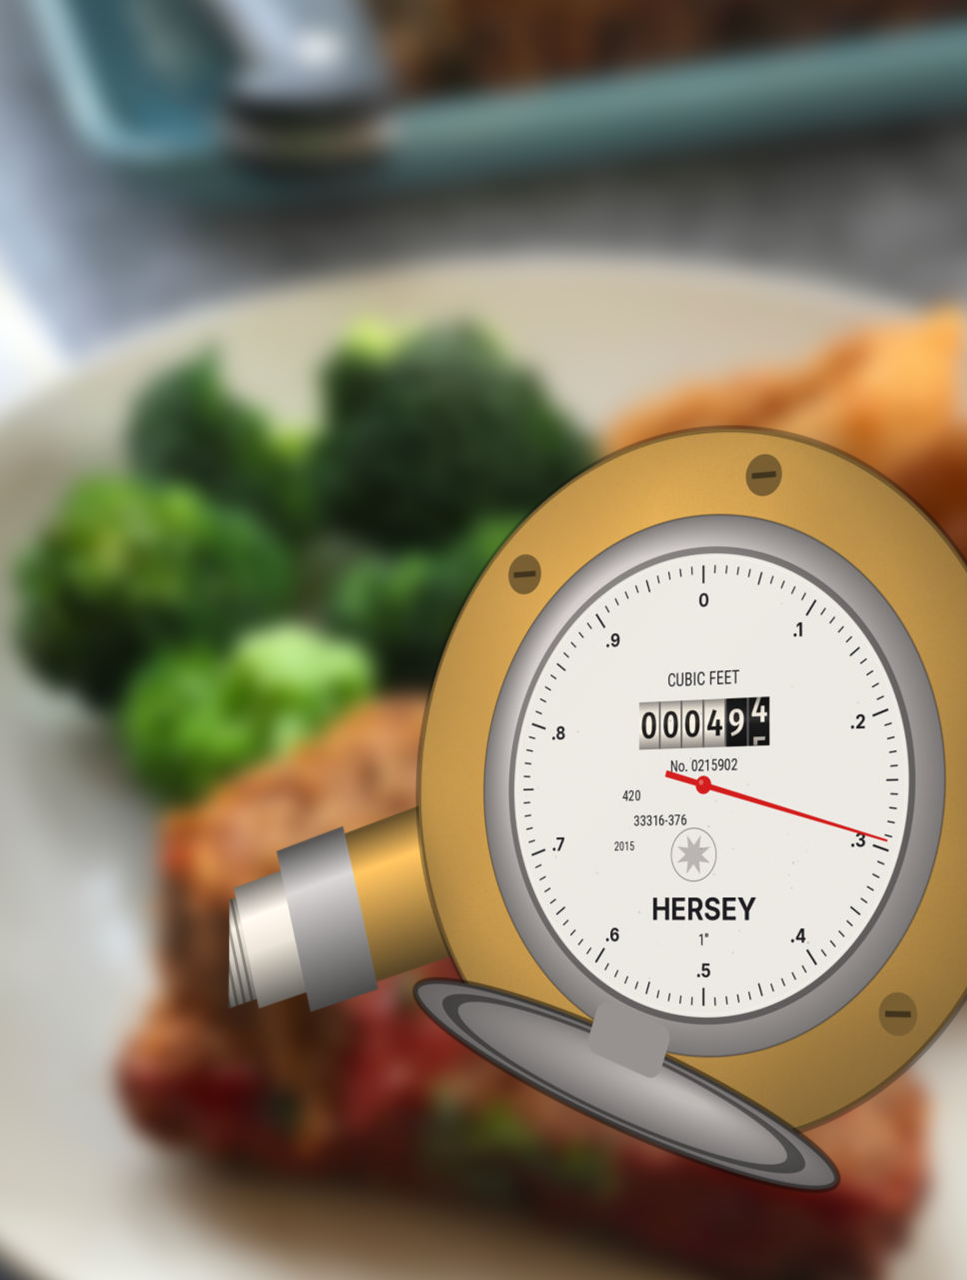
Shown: 494.29 ft³
